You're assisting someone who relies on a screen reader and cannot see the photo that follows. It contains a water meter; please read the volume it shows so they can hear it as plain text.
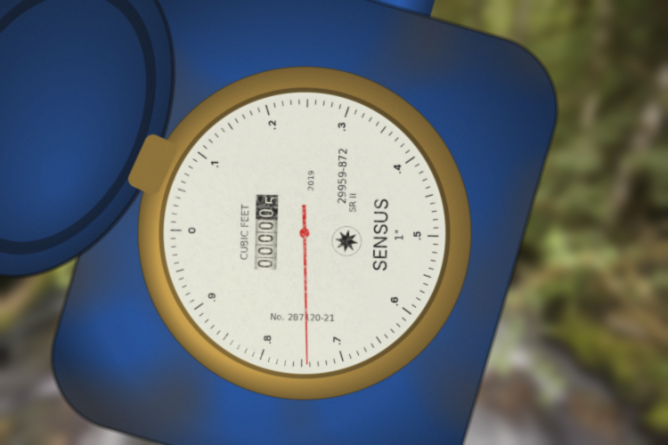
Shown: 4.74 ft³
